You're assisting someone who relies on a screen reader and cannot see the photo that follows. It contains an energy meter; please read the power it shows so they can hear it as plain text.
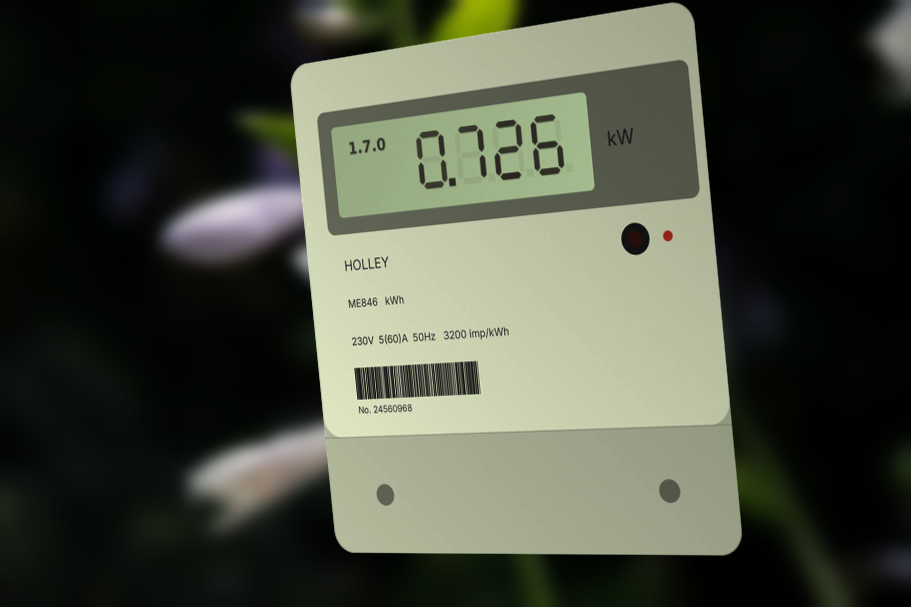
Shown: 0.726 kW
